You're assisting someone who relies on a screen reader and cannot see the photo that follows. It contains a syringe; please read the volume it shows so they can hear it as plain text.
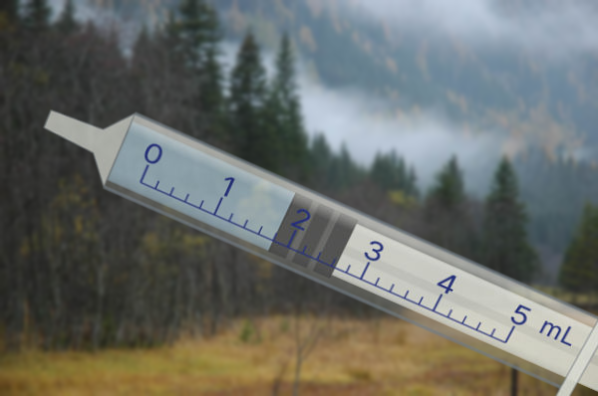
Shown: 1.8 mL
